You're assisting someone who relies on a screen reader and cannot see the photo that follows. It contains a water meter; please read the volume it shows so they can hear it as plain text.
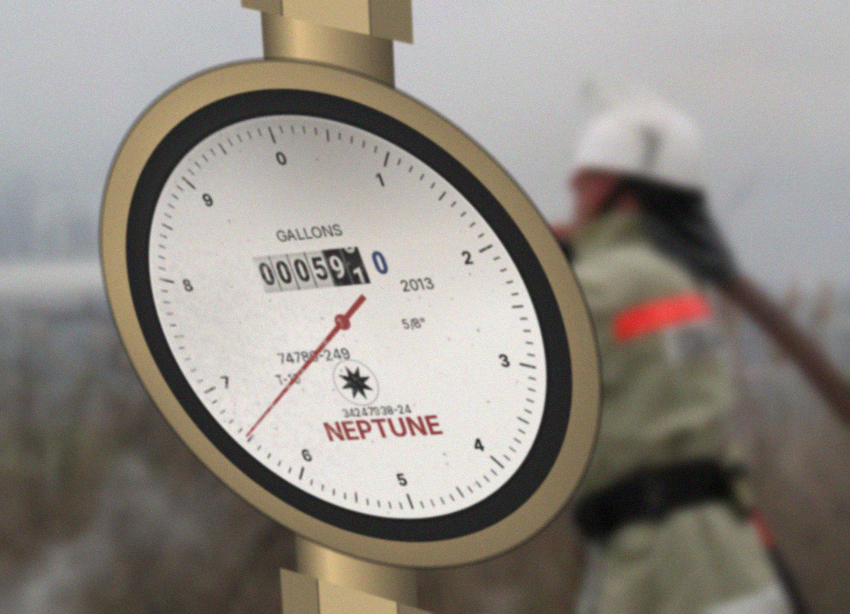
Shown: 5906.5 gal
